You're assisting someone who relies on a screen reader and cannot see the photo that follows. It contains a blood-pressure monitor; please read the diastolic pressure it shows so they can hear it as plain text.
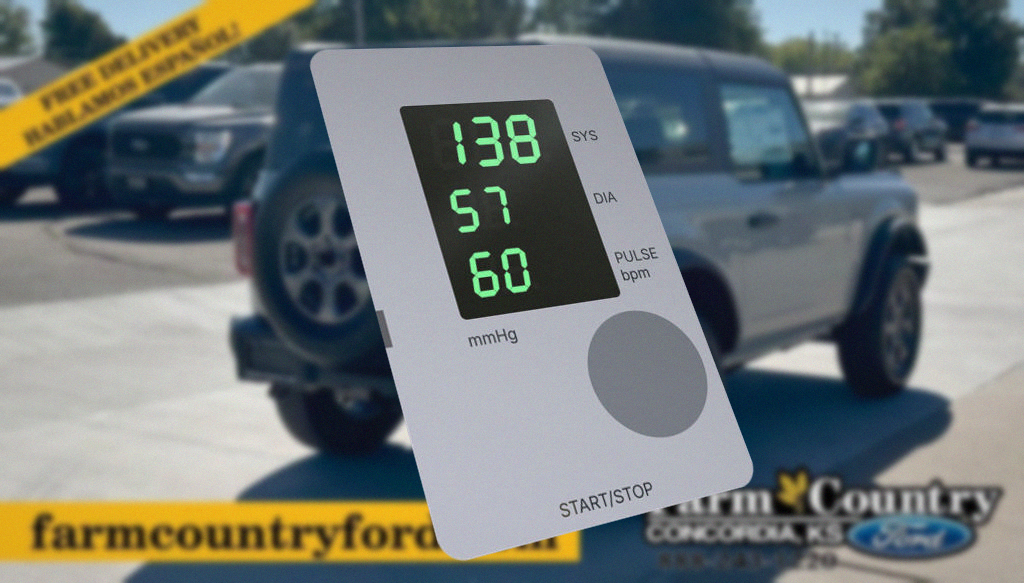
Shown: 57 mmHg
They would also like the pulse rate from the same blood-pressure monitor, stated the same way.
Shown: 60 bpm
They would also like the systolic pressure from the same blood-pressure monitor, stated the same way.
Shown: 138 mmHg
